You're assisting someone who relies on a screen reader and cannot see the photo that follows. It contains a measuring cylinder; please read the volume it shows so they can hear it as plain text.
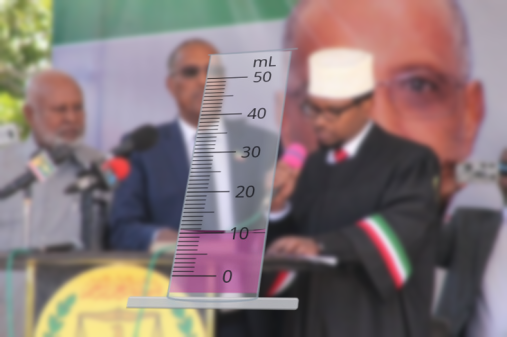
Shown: 10 mL
